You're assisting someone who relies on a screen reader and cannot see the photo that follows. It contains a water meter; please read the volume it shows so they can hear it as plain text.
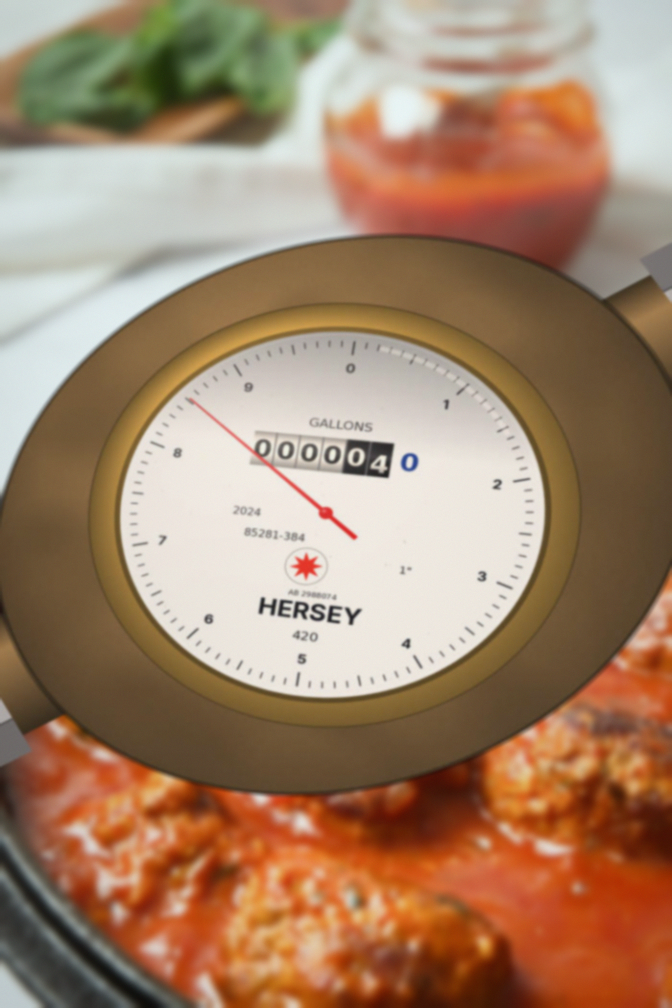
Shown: 38.5 gal
